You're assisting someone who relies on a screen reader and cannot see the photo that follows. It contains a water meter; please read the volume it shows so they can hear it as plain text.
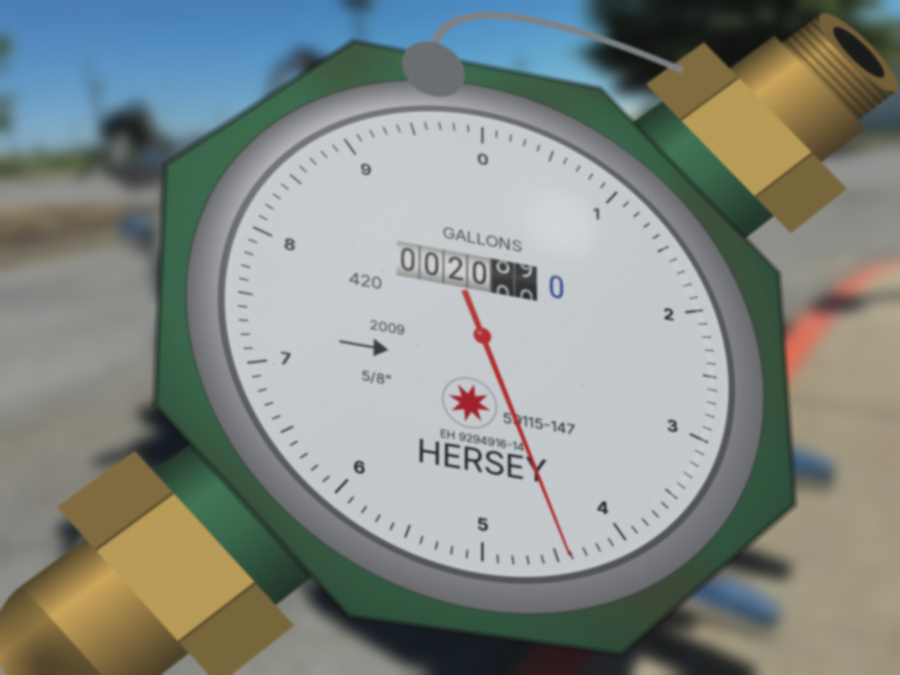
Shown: 20894.4 gal
